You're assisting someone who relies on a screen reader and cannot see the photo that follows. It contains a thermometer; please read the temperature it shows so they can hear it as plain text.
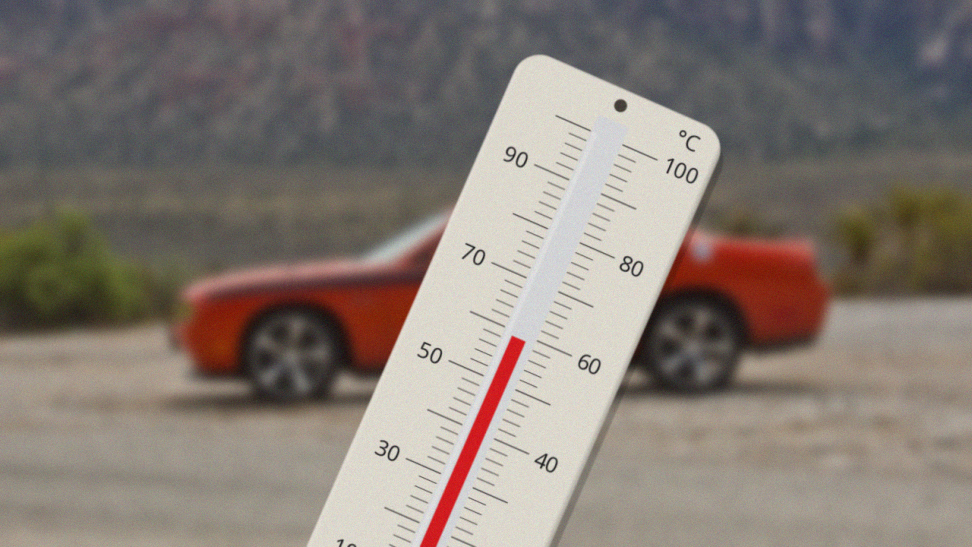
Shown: 59 °C
